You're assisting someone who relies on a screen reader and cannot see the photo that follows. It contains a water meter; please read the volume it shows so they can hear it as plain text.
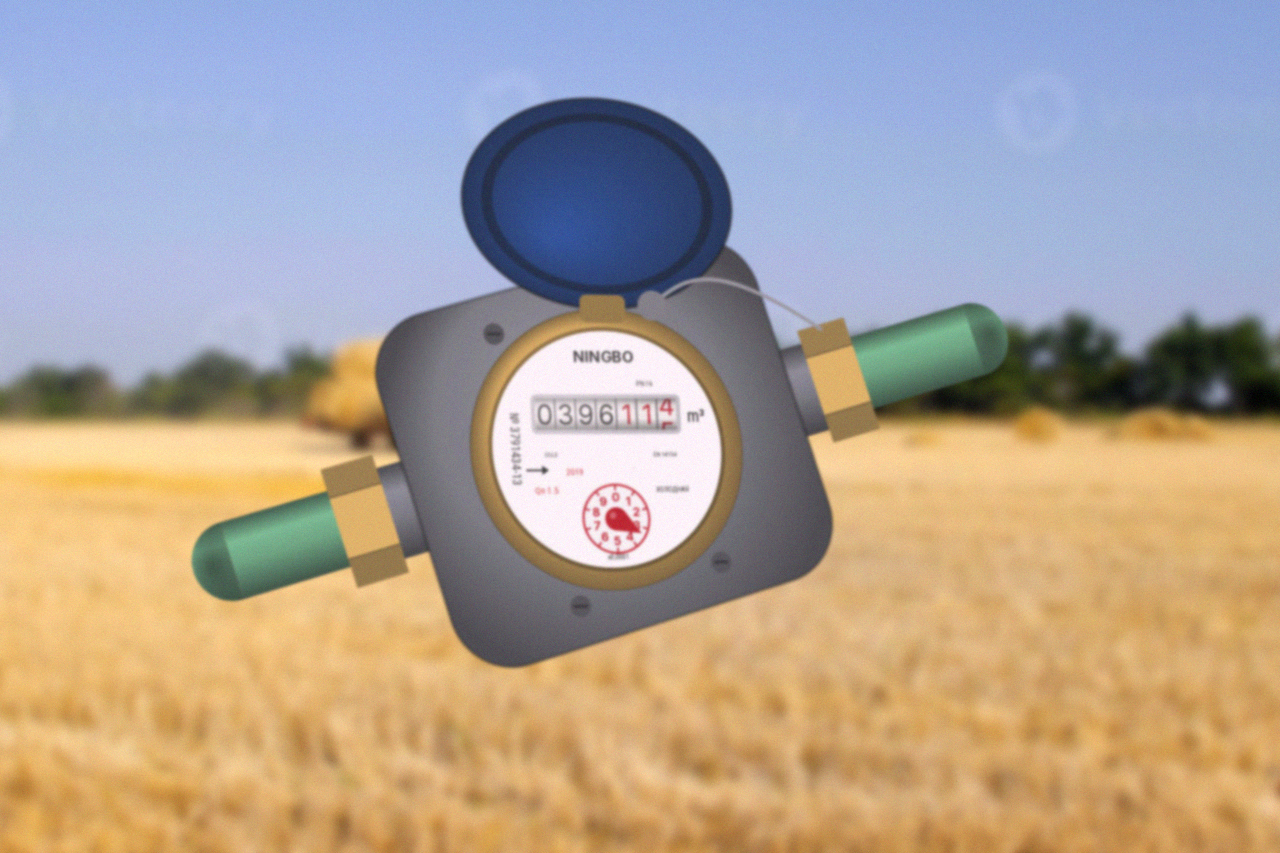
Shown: 396.1143 m³
